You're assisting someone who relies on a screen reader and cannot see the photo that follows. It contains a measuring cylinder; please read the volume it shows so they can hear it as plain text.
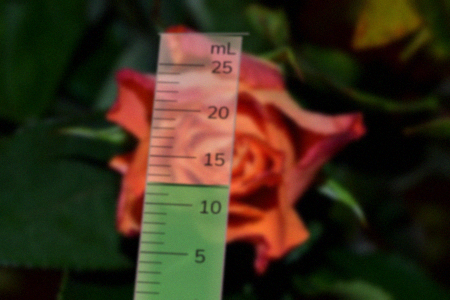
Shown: 12 mL
